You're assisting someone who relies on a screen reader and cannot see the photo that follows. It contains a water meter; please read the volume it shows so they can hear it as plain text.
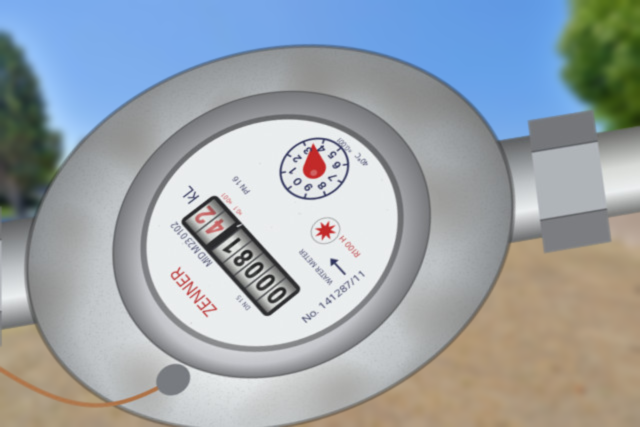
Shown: 81.423 kL
